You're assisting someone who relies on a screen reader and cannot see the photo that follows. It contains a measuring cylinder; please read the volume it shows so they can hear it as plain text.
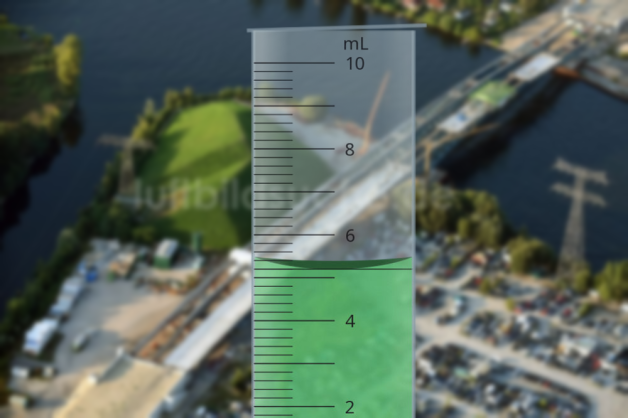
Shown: 5.2 mL
